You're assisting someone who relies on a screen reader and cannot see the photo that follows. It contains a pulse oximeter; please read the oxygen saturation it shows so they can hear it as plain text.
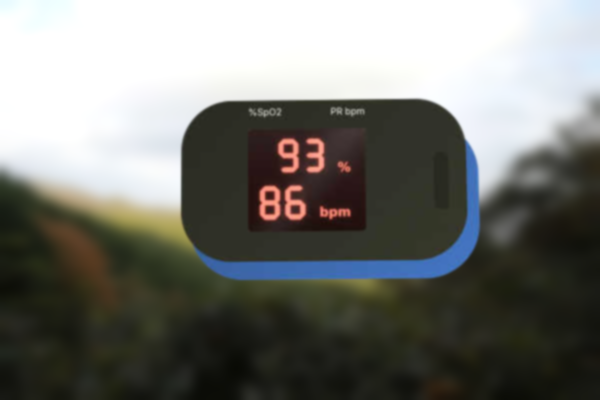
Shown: 93 %
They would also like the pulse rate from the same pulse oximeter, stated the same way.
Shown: 86 bpm
